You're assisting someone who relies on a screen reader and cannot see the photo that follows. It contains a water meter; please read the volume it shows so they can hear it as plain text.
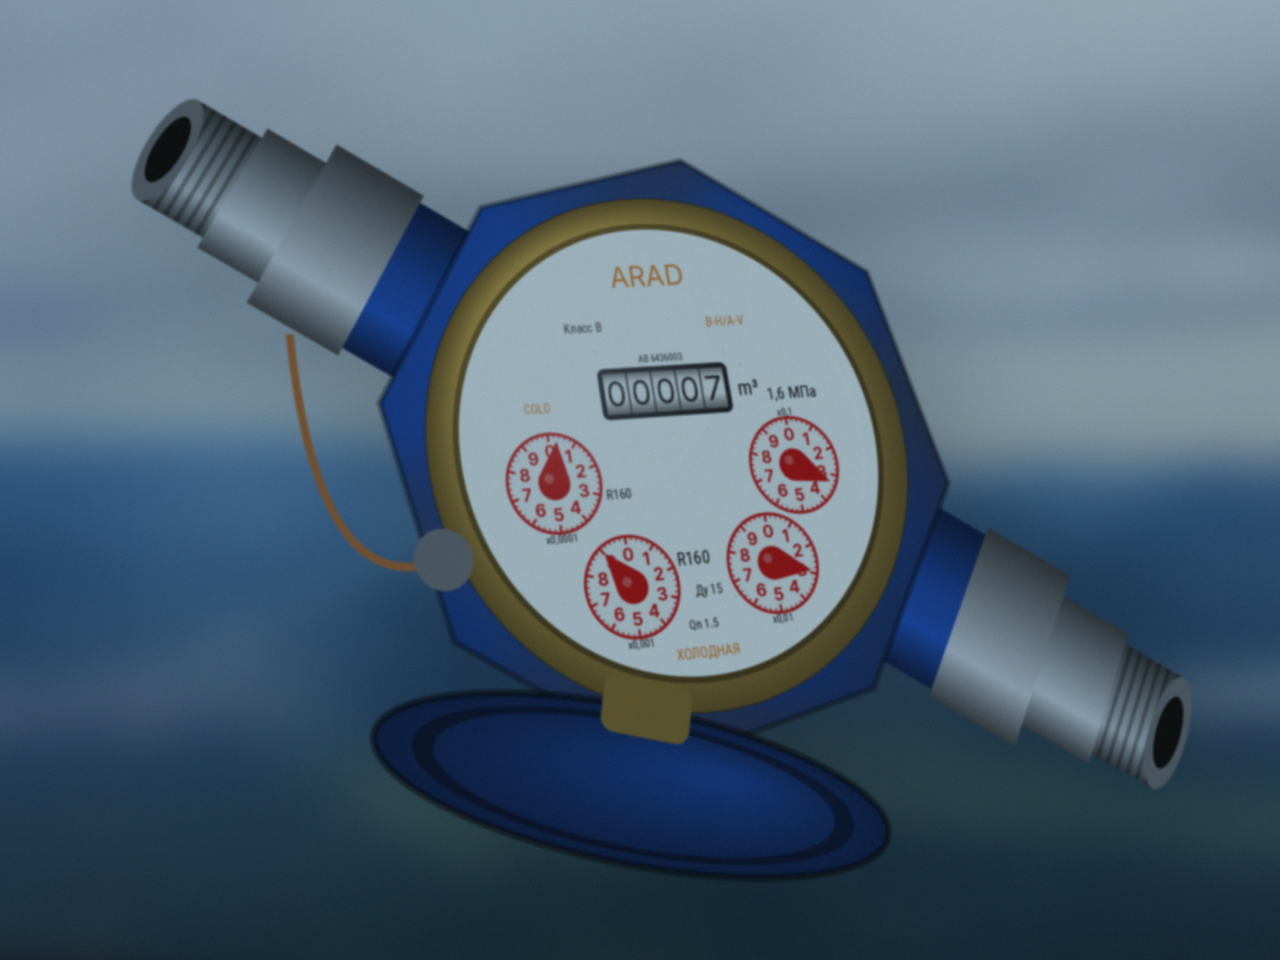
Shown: 7.3290 m³
